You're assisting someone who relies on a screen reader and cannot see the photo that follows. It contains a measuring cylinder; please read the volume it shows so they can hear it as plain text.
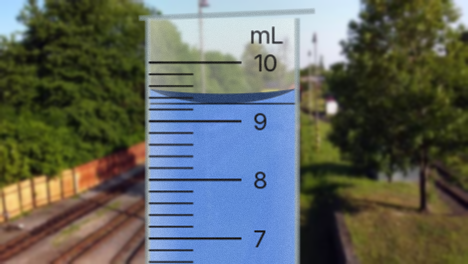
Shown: 9.3 mL
